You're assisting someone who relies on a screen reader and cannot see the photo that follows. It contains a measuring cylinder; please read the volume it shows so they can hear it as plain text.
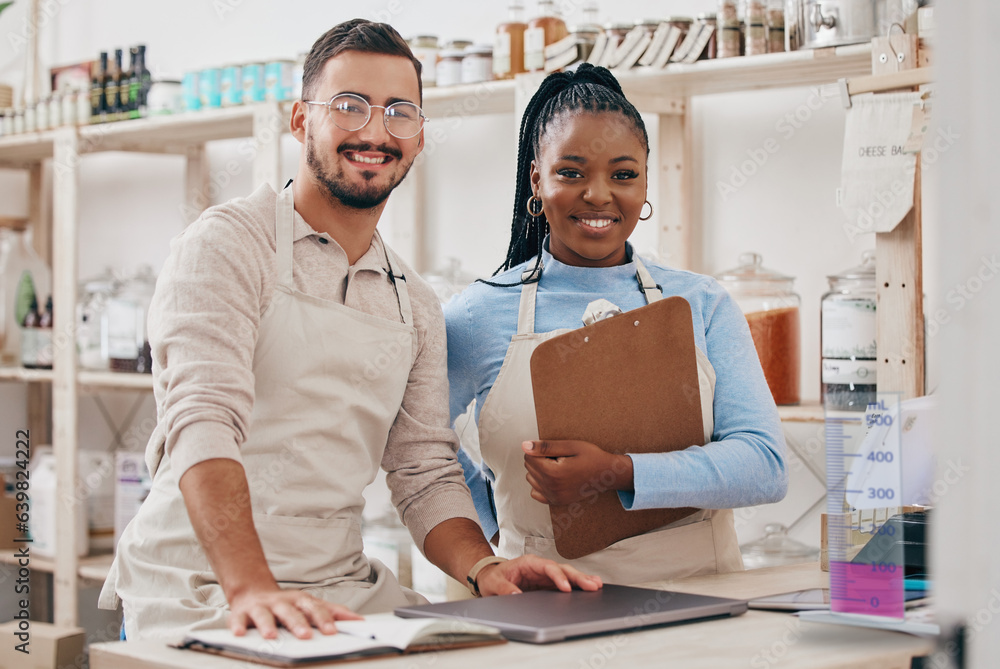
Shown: 100 mL
